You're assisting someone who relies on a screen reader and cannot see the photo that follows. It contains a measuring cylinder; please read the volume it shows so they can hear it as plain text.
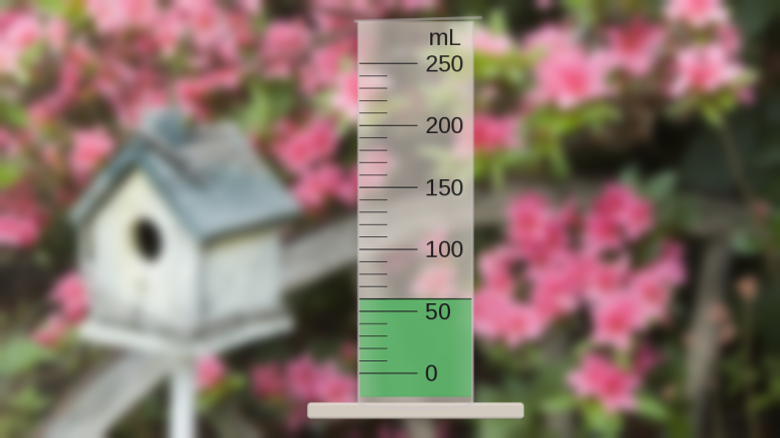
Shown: 60 mL
